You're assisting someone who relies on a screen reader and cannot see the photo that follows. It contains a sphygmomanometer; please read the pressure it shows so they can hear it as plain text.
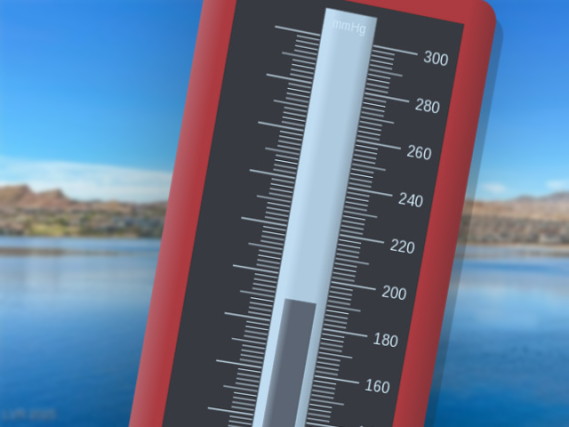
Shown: 190 mmHg
